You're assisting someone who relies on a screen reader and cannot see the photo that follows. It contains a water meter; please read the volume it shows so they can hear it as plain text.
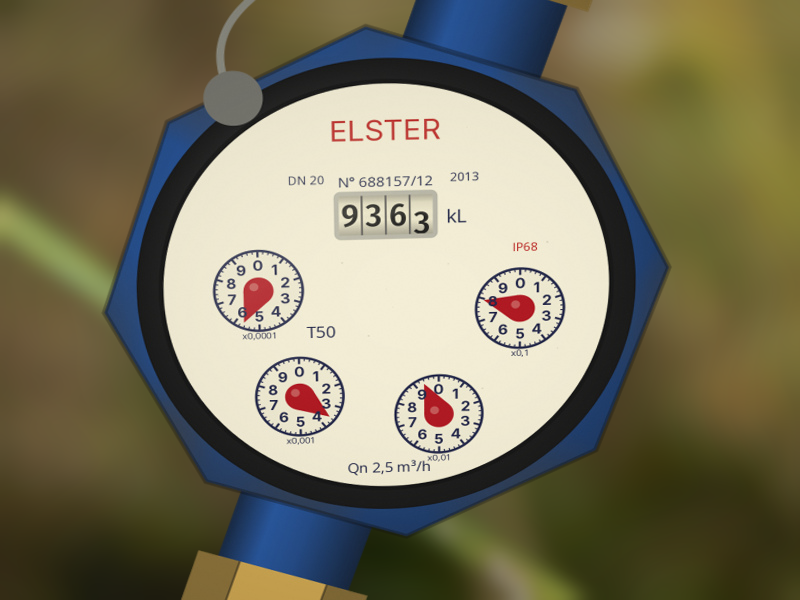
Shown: 9362.7935 kL
